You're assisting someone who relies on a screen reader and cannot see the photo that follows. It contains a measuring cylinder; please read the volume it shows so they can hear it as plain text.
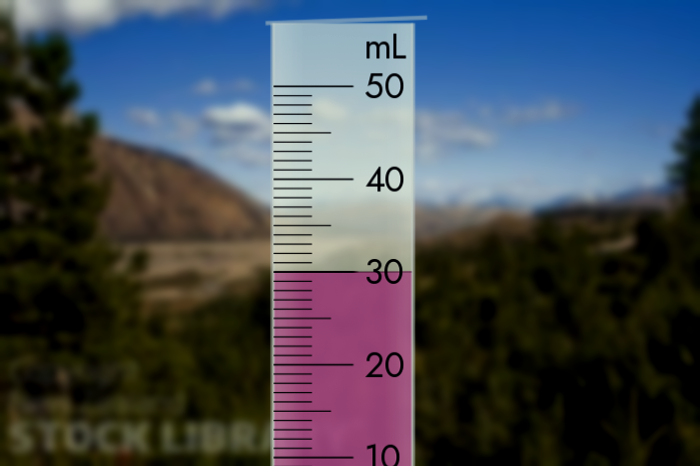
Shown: 30 mL
